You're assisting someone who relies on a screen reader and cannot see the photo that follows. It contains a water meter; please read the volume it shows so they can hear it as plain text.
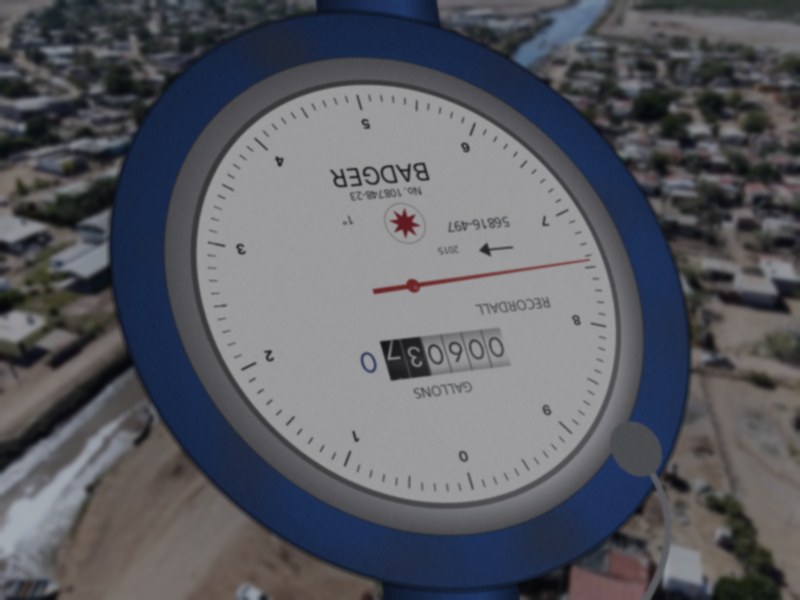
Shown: 60367.4 gal
